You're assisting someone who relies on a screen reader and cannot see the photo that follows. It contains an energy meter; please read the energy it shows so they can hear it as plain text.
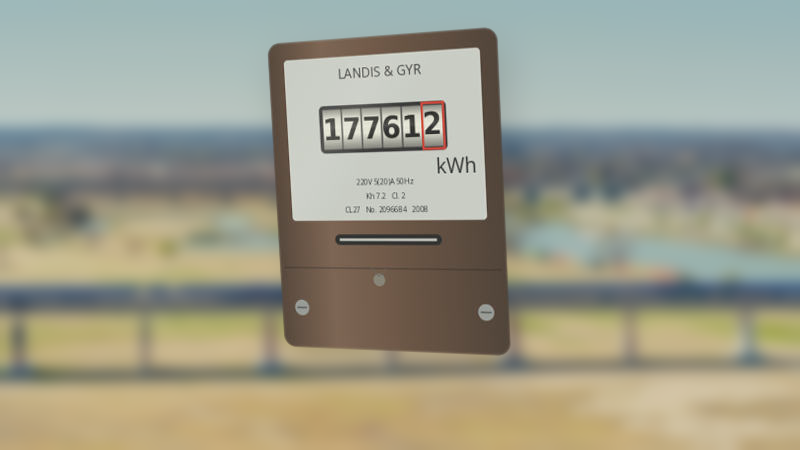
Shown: 17761.2 kWh
